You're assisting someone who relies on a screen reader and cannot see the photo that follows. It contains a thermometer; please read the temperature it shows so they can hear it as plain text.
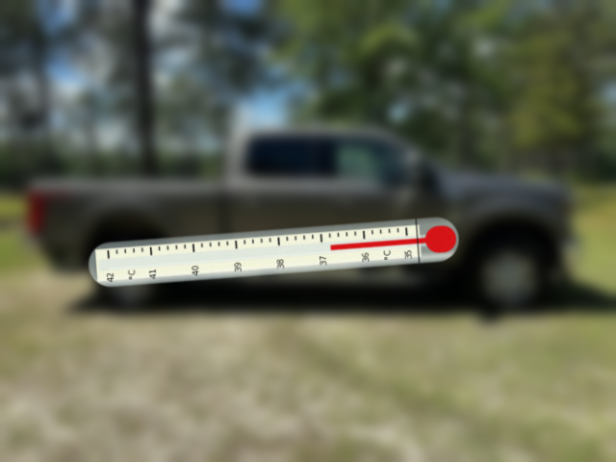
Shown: 36.8 °C
